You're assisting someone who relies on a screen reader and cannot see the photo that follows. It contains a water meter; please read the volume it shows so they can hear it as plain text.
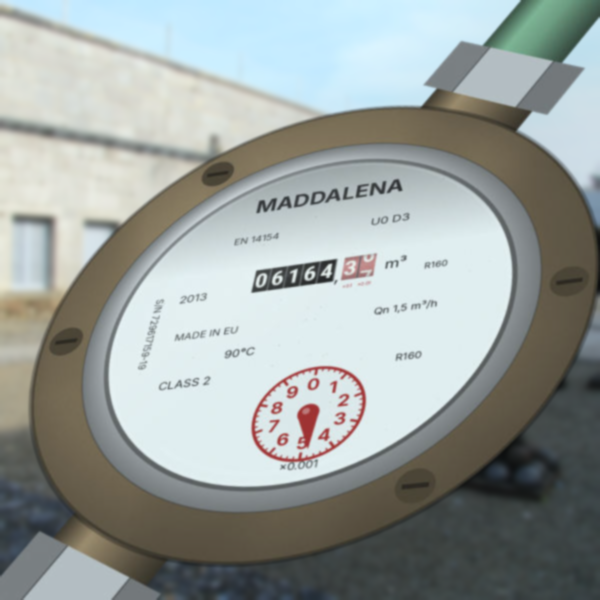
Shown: 6164.364 m³
